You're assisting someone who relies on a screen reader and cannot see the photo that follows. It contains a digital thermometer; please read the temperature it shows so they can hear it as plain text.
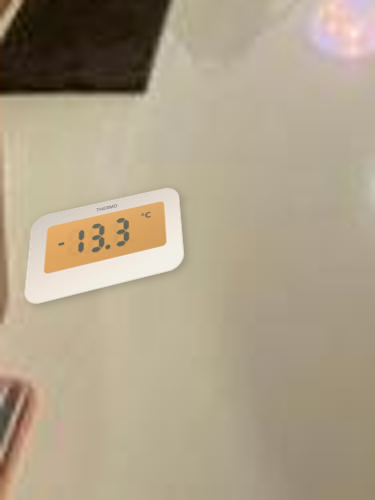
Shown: -13.3 °C
